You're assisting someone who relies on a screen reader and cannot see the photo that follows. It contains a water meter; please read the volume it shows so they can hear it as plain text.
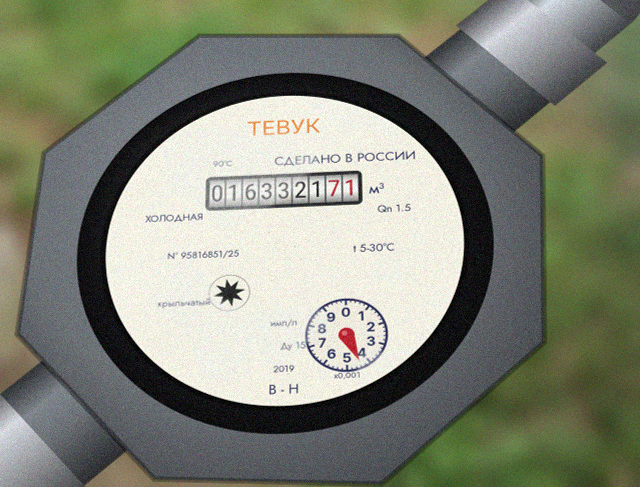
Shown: 163321.714 m³
